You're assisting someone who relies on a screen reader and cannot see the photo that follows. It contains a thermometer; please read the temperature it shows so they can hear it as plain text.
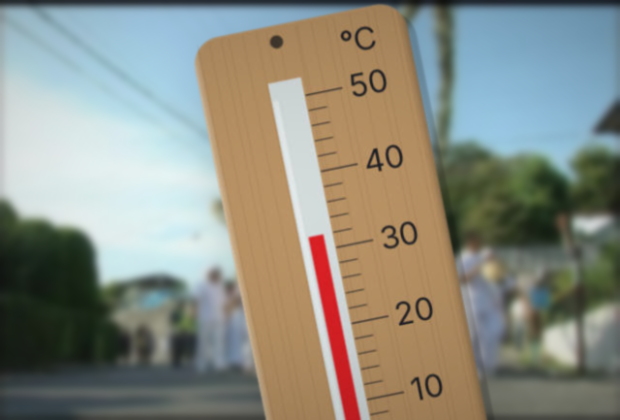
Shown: 32 °C
